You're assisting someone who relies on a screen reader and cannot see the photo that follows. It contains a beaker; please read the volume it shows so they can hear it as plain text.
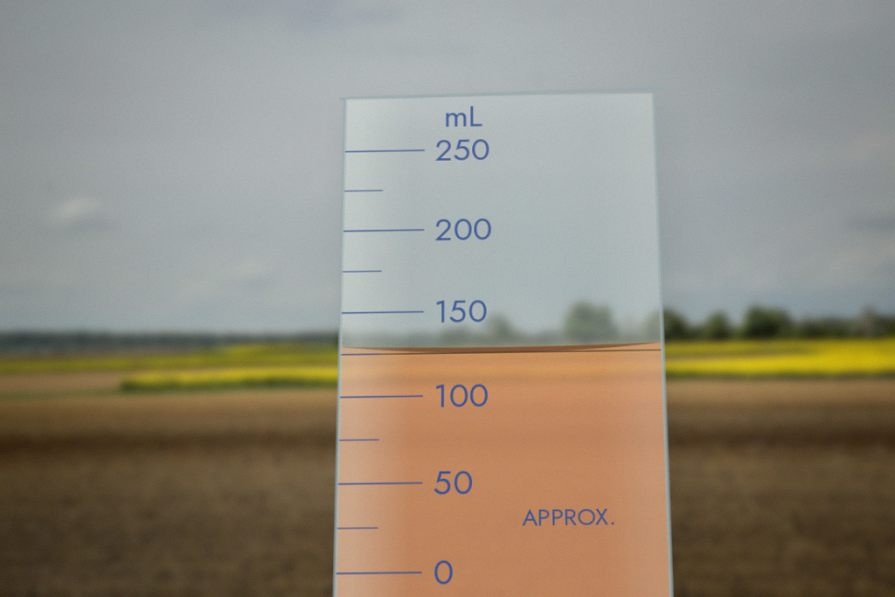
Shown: 125 mL
